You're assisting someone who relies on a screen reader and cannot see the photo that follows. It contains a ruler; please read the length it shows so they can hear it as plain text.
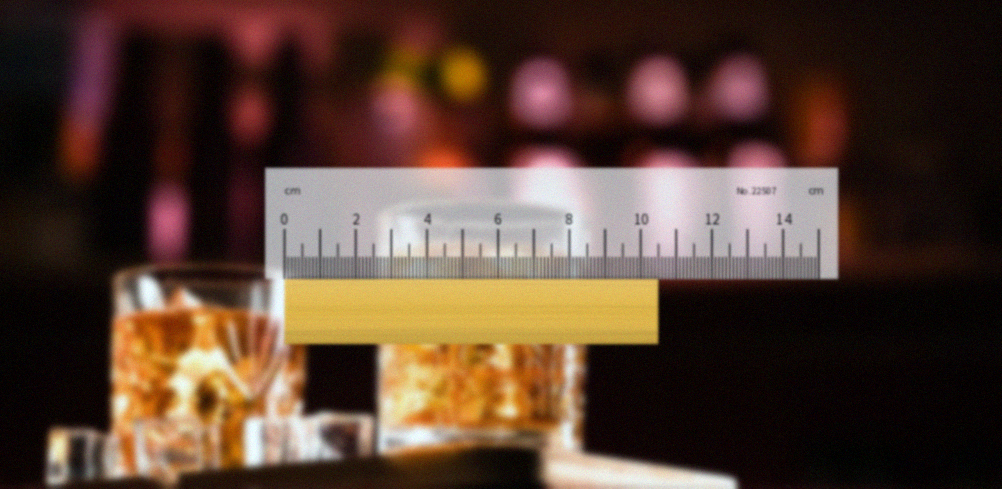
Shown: 10.5 cm
